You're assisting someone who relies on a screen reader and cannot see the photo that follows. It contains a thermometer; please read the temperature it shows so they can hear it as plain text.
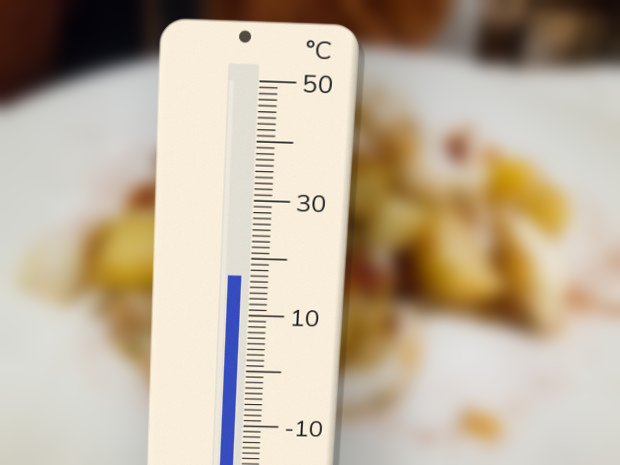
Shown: 17 °C
